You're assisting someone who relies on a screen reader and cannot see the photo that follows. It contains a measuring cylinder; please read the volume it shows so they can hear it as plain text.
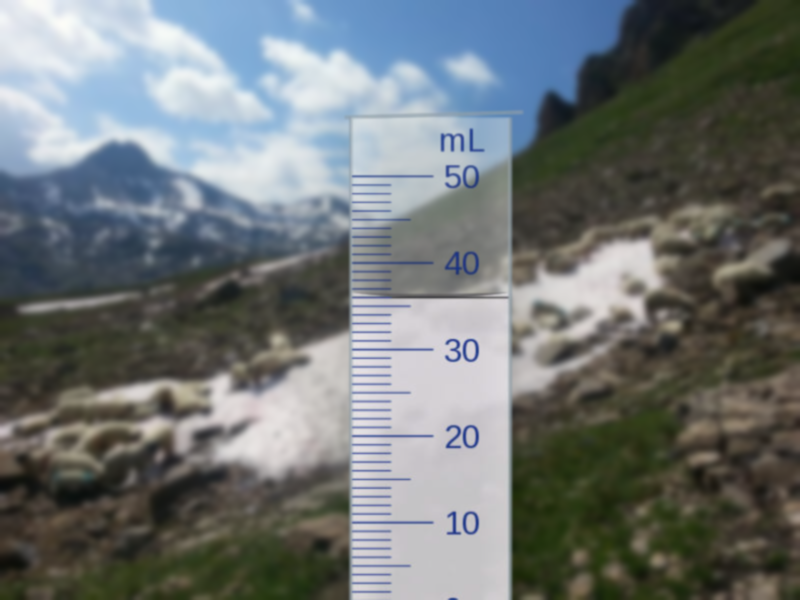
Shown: 36 mL
